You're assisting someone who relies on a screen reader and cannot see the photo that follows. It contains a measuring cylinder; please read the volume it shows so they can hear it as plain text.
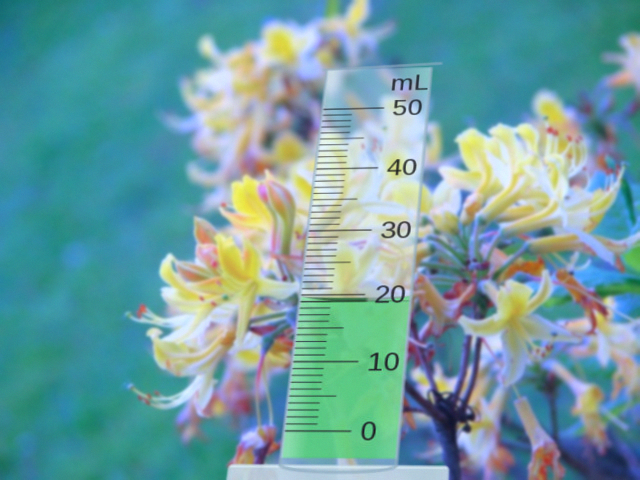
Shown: 19 mL
